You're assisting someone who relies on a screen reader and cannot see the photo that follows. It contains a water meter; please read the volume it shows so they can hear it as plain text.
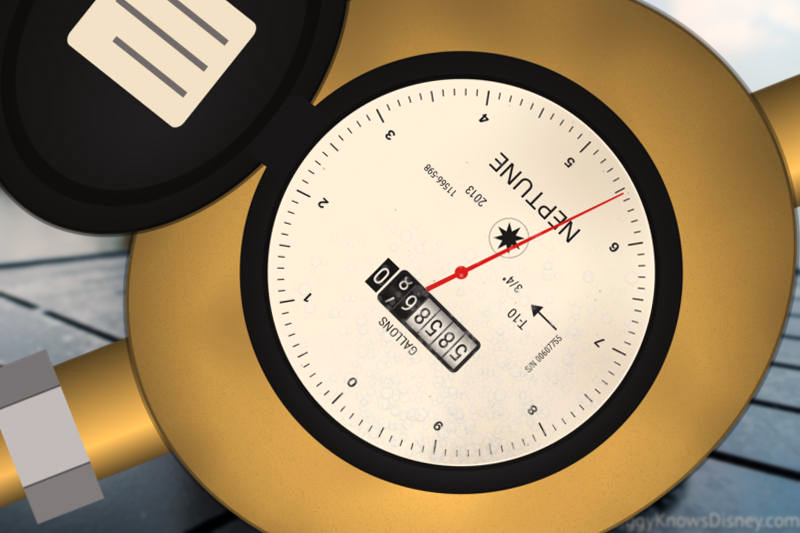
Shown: 5858675.5 gal
